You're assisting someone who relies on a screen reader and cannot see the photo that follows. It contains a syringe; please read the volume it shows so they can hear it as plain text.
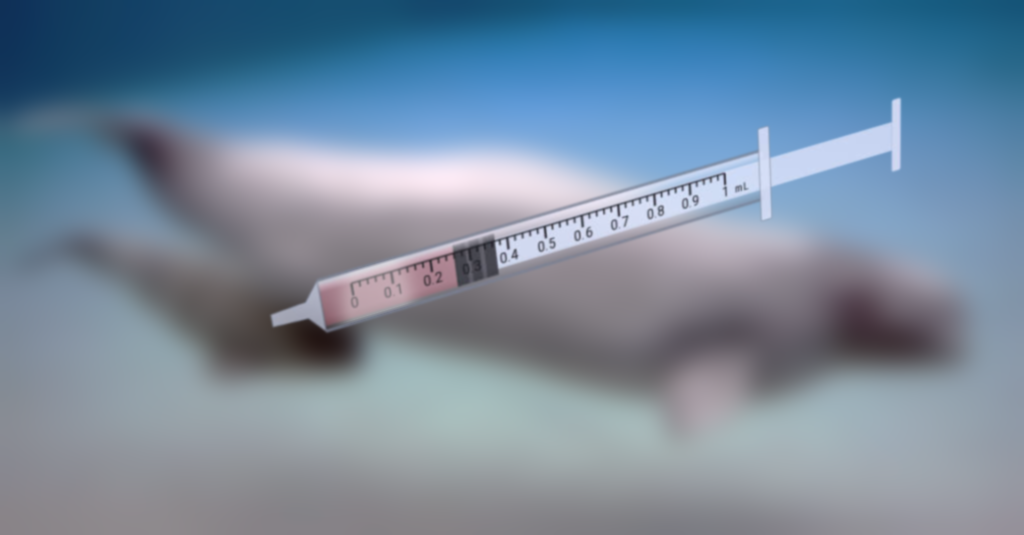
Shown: 0.26 mL
